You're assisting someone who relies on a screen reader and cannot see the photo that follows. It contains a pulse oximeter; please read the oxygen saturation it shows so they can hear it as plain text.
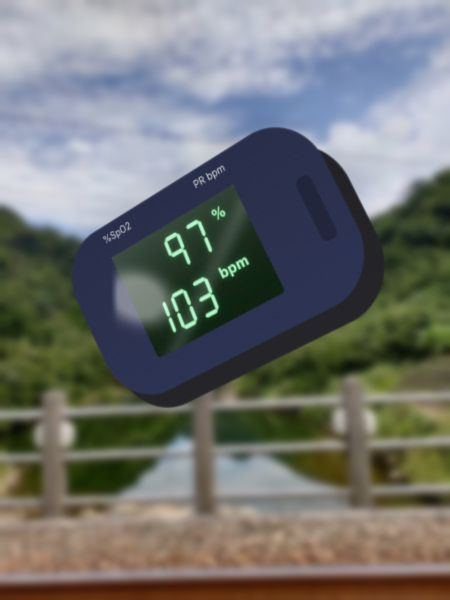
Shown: 97 %
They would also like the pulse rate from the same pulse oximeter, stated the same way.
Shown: 103 bpm
